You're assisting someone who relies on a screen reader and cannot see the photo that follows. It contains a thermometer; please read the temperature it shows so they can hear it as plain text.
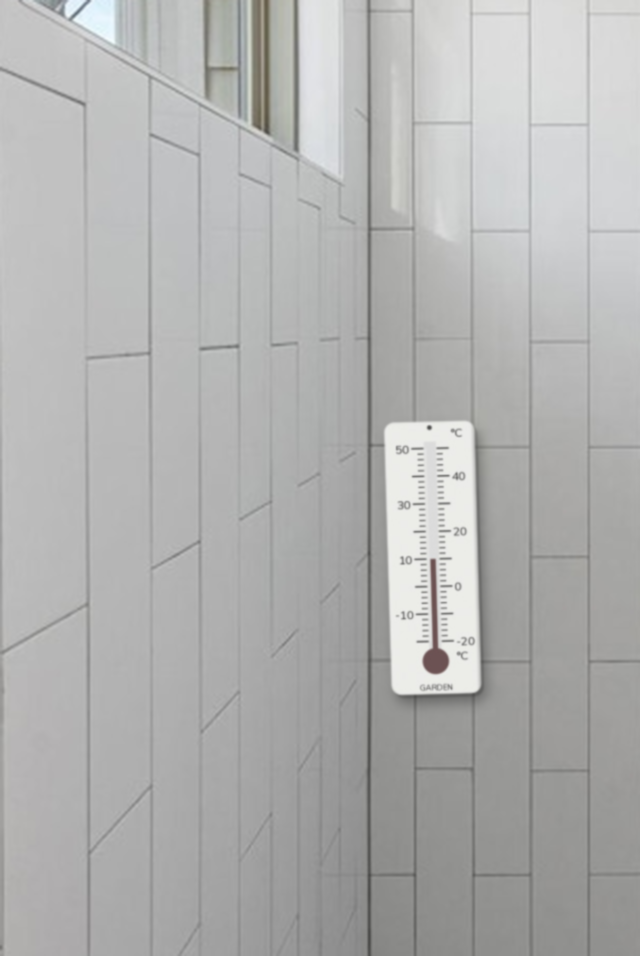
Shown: 10 °C
